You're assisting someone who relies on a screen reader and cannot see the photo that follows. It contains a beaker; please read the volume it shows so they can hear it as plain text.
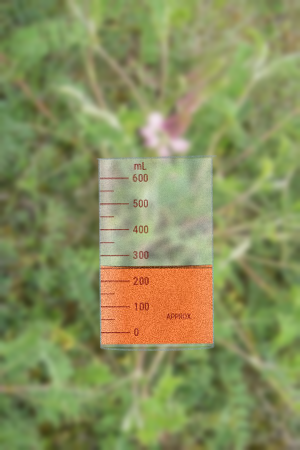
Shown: 250 mL
